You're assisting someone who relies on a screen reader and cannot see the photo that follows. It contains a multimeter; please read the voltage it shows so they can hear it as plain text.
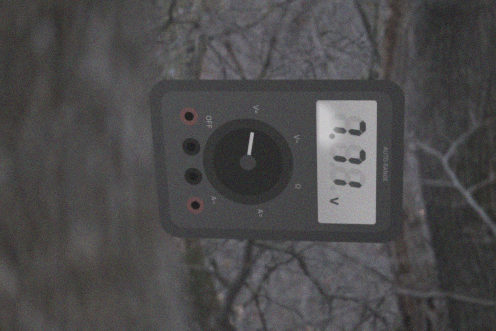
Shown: 7.71 V
